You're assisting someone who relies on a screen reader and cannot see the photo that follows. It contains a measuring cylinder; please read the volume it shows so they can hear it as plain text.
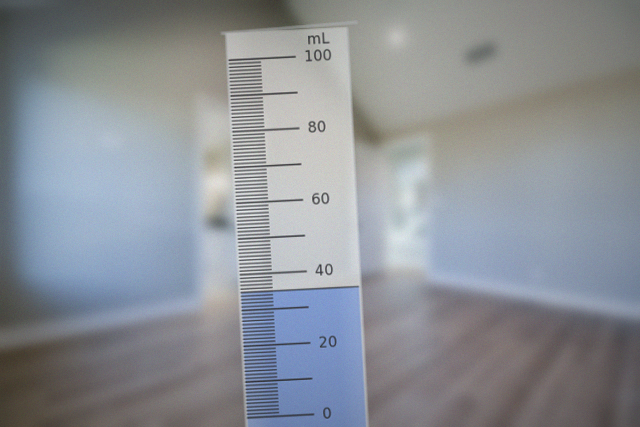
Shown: 35 mL
